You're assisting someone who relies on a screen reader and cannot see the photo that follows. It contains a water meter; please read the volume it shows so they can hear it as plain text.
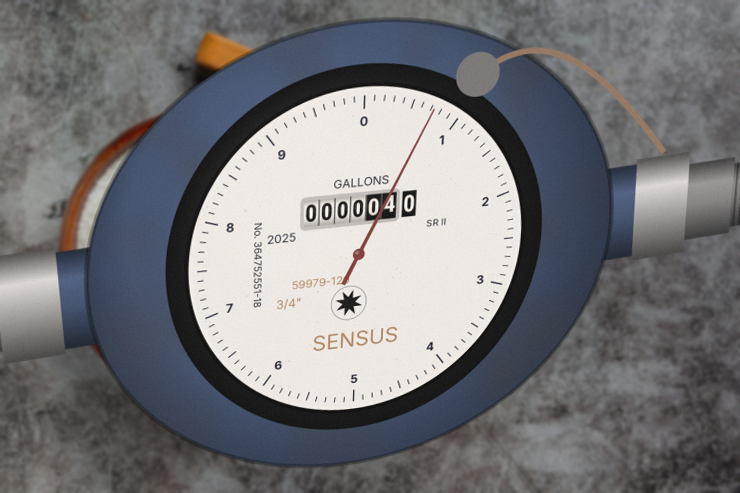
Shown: 40.7 gal
